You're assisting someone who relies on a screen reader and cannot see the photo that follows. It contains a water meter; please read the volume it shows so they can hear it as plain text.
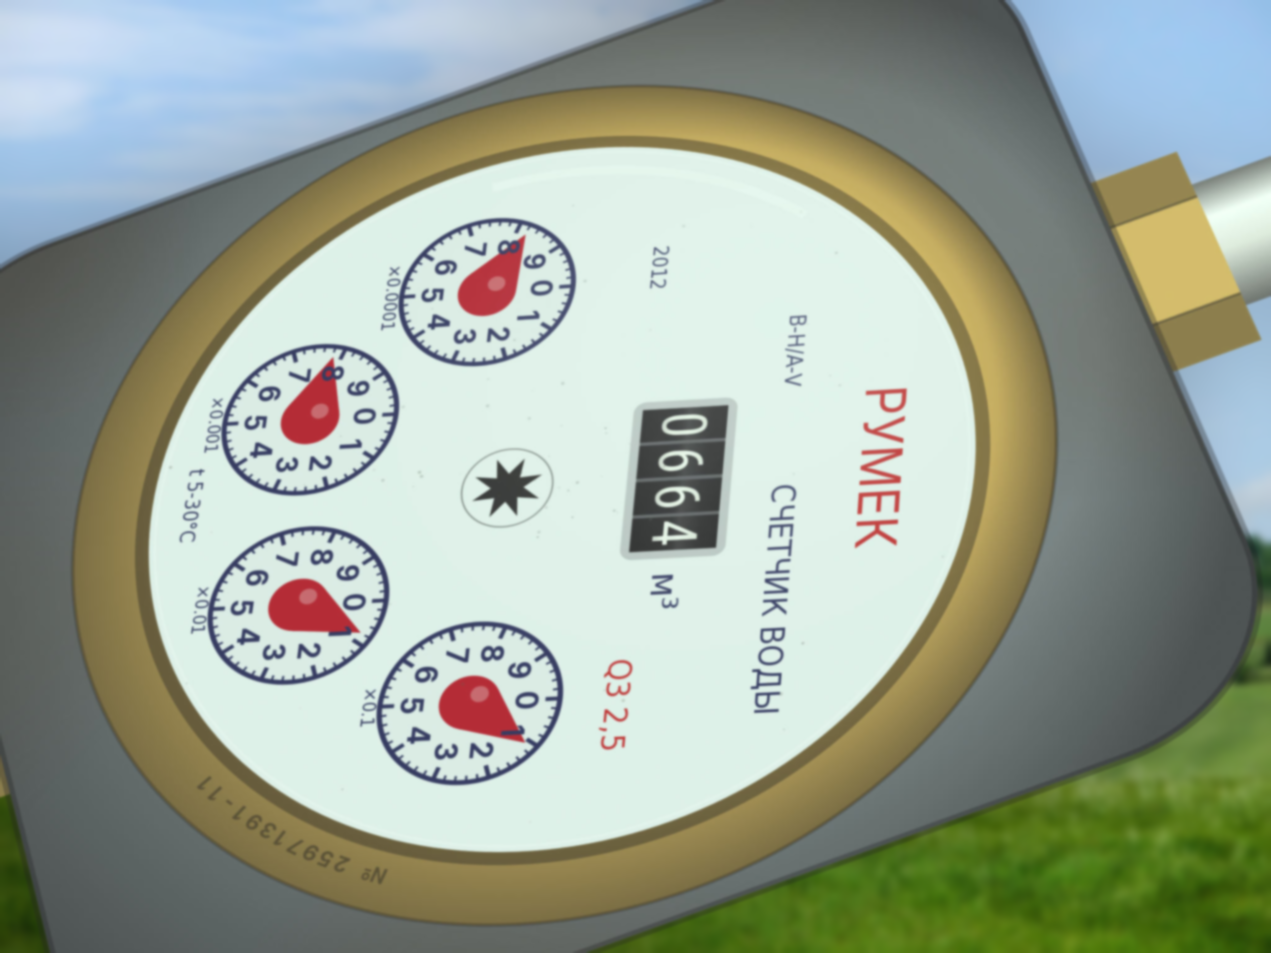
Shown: 664.1078 m³
